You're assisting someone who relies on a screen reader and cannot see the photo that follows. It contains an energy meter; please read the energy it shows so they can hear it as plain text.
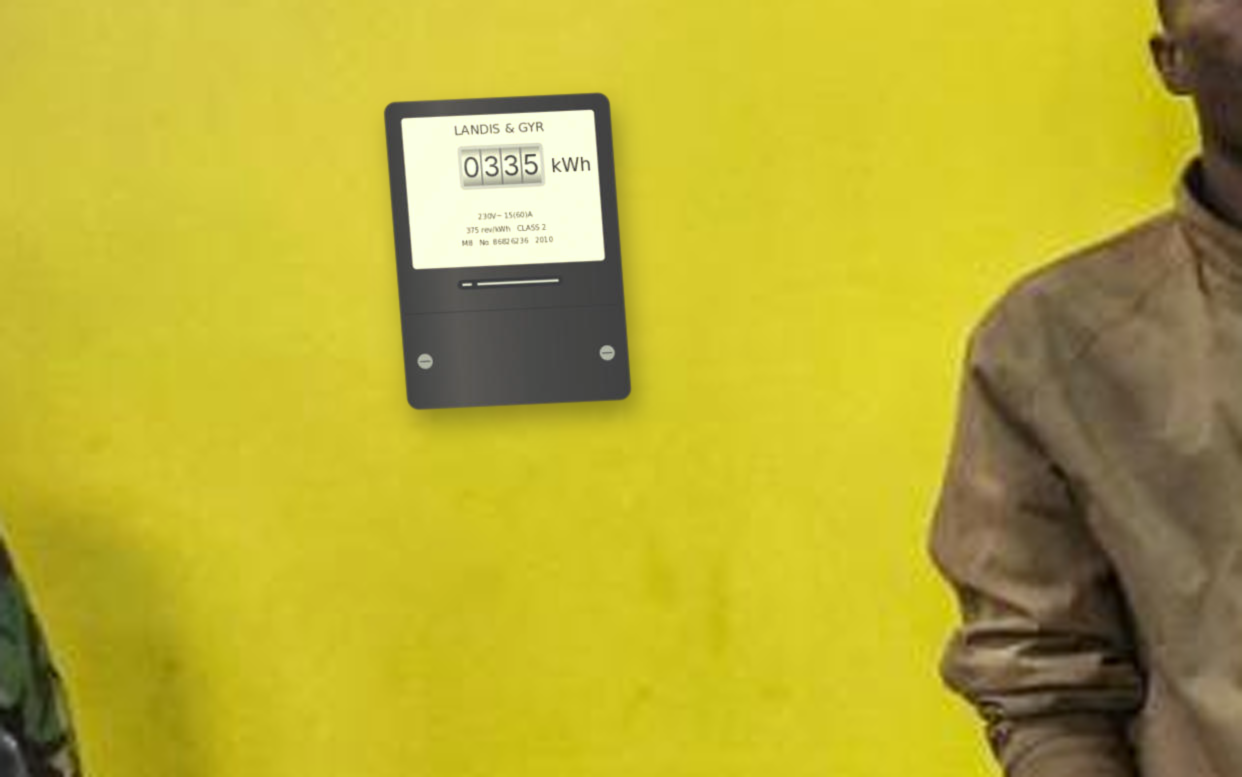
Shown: 335 kWh
